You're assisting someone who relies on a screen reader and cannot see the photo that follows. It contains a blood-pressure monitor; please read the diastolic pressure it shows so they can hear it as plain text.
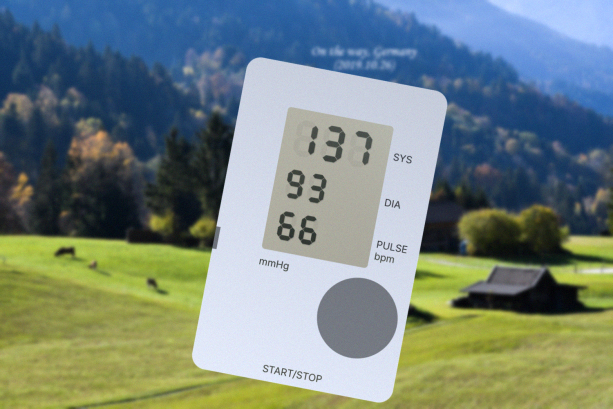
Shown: 93 mmHg
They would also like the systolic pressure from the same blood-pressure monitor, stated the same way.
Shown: 137 mmHg
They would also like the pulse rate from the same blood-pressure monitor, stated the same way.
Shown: 66 bpm
